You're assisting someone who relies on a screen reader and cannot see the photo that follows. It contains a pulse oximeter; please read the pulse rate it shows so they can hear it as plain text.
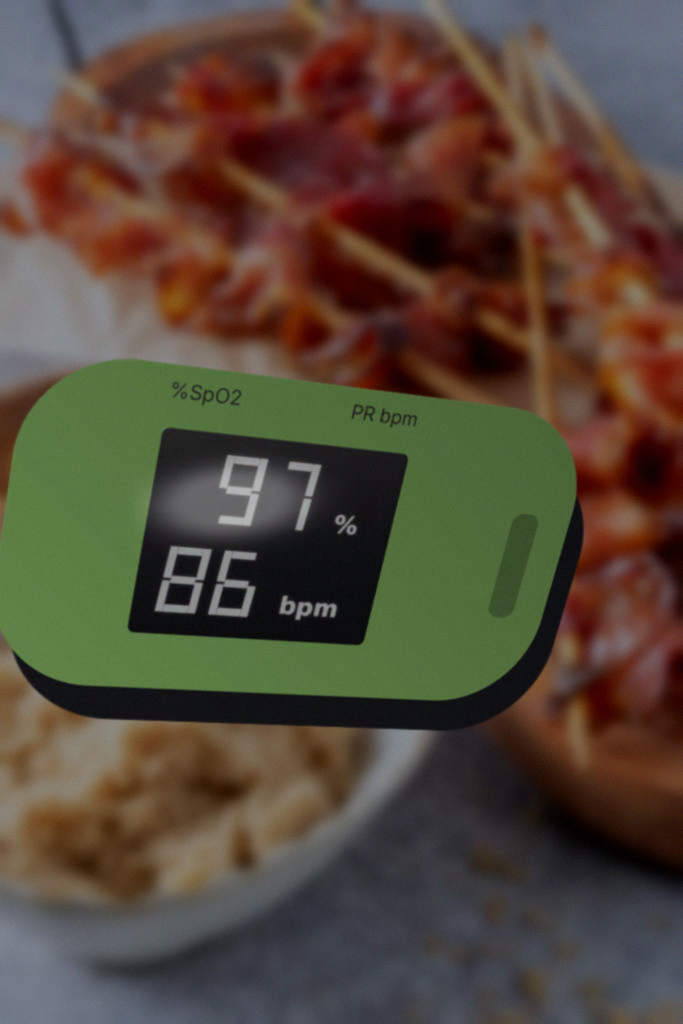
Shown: 86 bpm
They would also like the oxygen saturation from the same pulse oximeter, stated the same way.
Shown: 97 %
